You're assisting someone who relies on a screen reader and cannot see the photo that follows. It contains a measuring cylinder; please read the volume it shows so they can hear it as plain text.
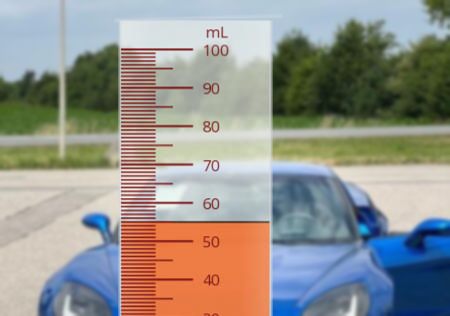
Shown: 55 mL
